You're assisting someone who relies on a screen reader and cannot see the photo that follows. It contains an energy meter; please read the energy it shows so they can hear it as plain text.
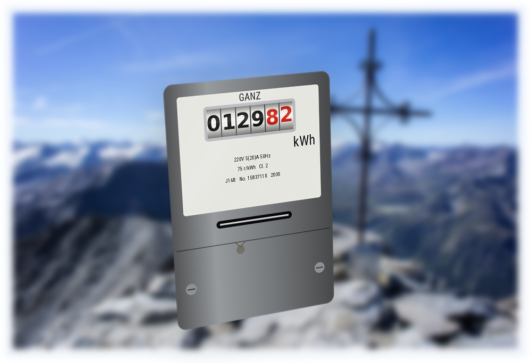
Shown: 129.82 kWh
